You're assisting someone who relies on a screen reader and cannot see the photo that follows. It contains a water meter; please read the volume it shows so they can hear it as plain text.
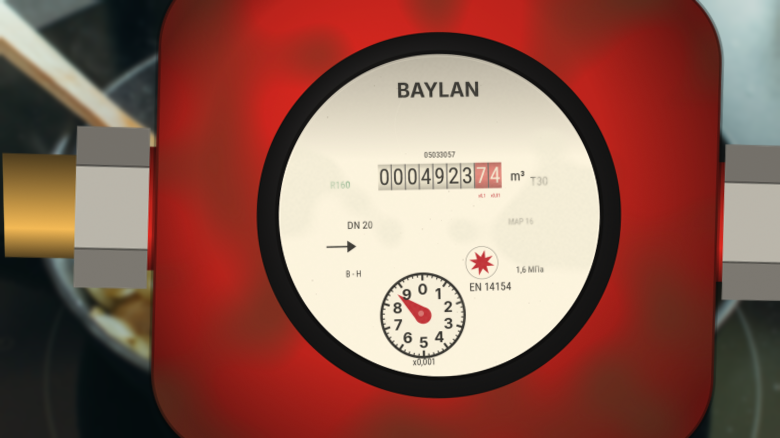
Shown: 4923.748 m³
